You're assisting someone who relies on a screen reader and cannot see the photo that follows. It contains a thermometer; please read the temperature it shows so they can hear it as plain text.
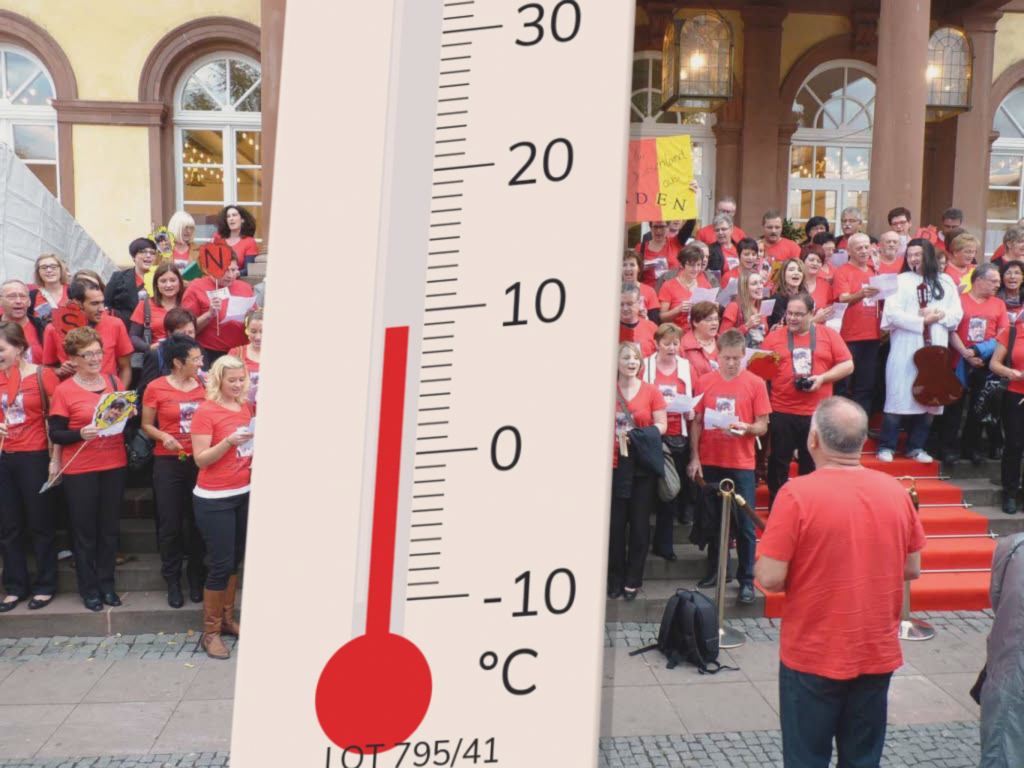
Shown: 9 °C
